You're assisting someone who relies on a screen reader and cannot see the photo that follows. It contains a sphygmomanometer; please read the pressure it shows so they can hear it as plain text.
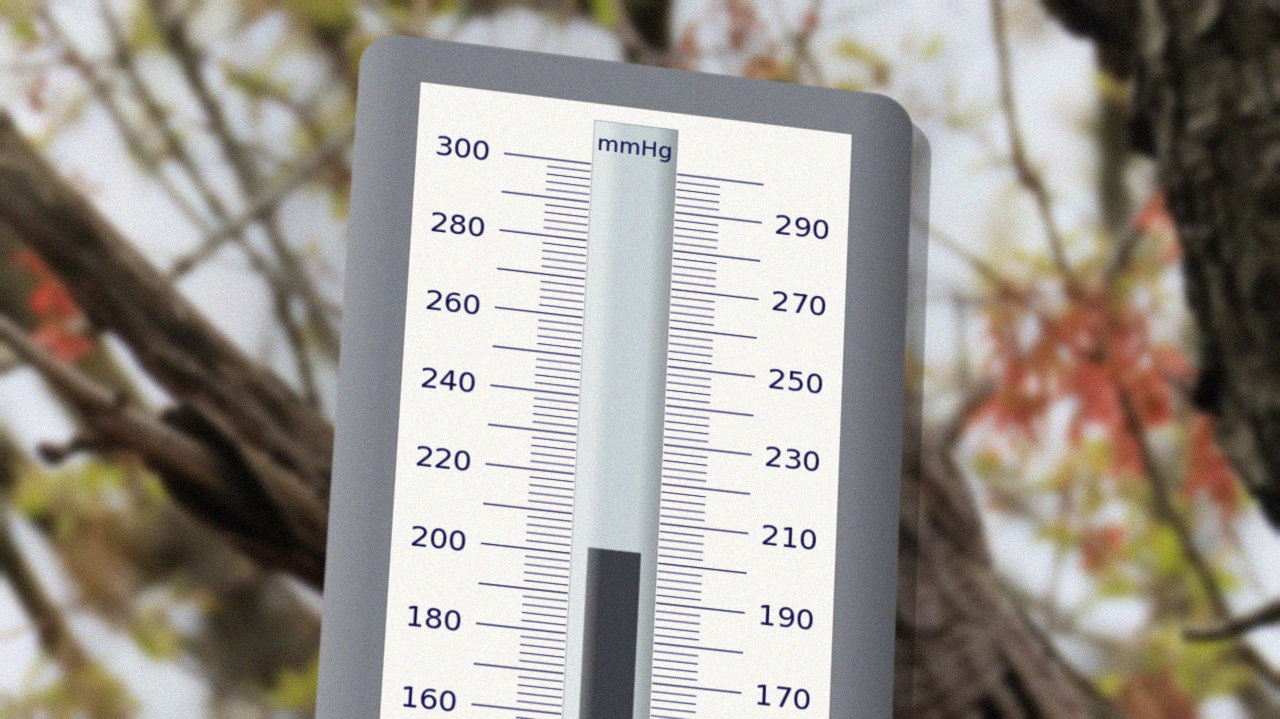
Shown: 202 mmHg
